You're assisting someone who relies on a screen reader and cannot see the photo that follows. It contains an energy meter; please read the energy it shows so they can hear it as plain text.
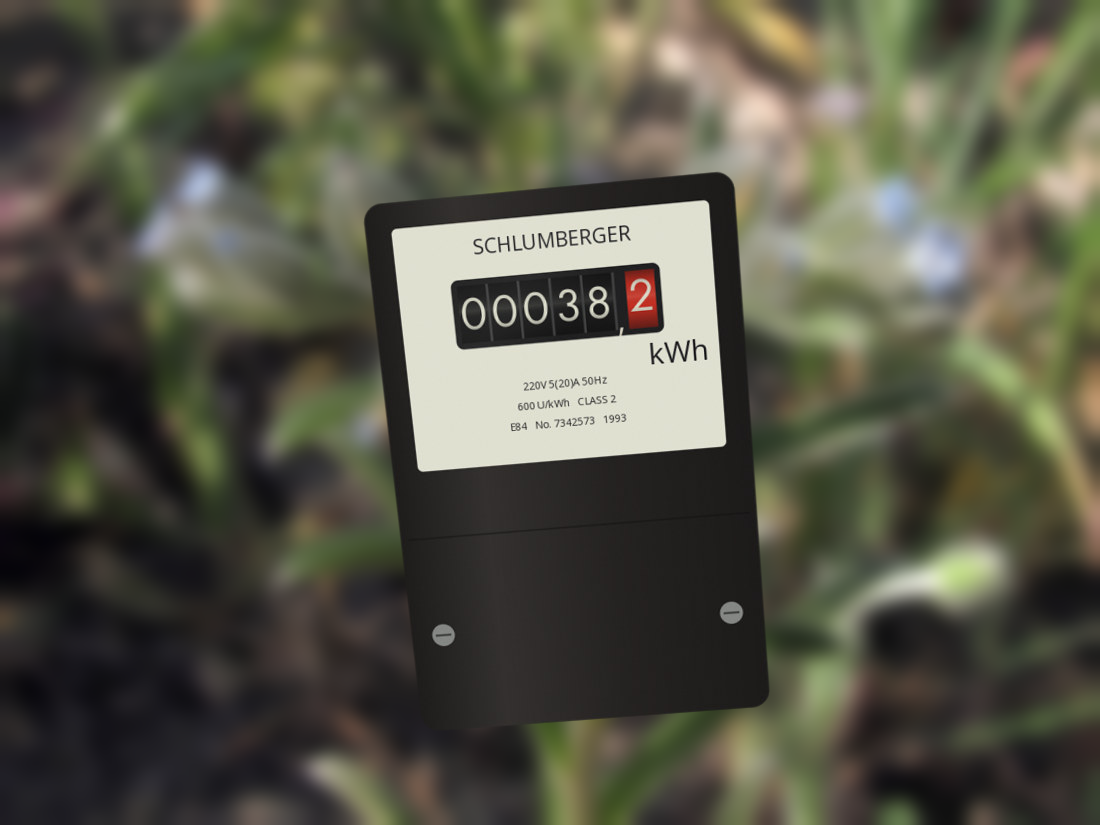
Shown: 38.2 kWh
